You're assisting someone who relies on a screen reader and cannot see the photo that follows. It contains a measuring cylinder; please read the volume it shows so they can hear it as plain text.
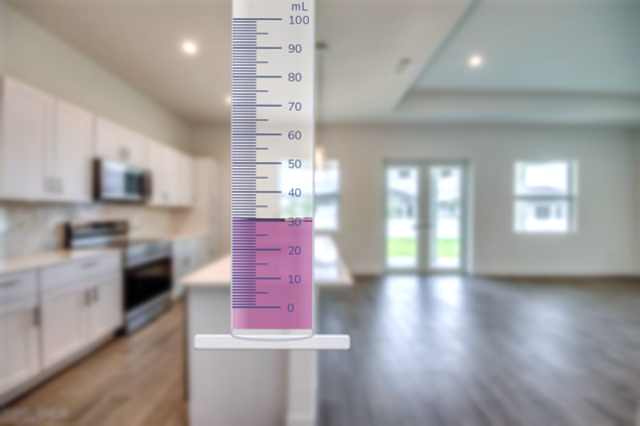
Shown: 30 mL
